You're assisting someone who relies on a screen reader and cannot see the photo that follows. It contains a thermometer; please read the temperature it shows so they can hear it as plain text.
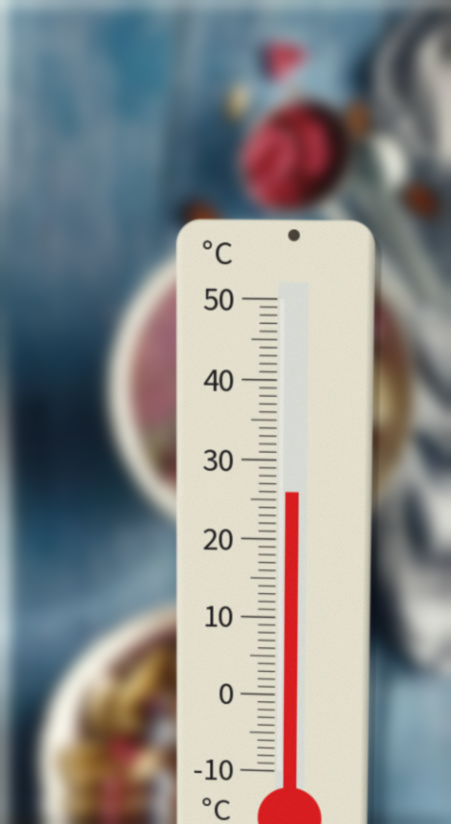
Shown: 26 °C
